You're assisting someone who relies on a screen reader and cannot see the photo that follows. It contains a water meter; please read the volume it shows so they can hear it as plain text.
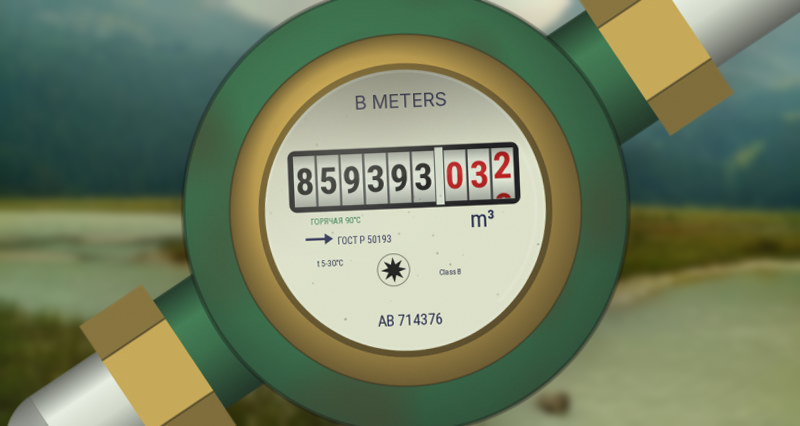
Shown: 859393.032 m³
